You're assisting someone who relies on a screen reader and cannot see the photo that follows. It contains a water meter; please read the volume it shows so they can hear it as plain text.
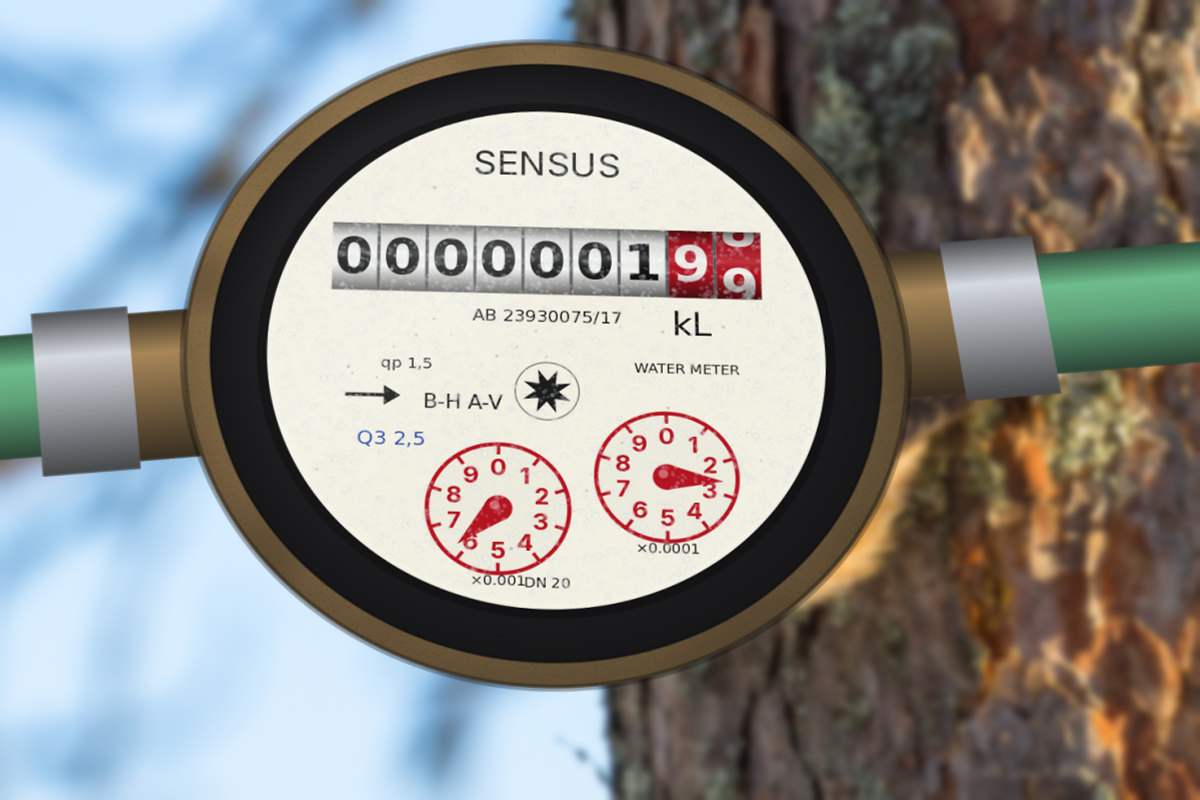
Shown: 1.9862 kL
